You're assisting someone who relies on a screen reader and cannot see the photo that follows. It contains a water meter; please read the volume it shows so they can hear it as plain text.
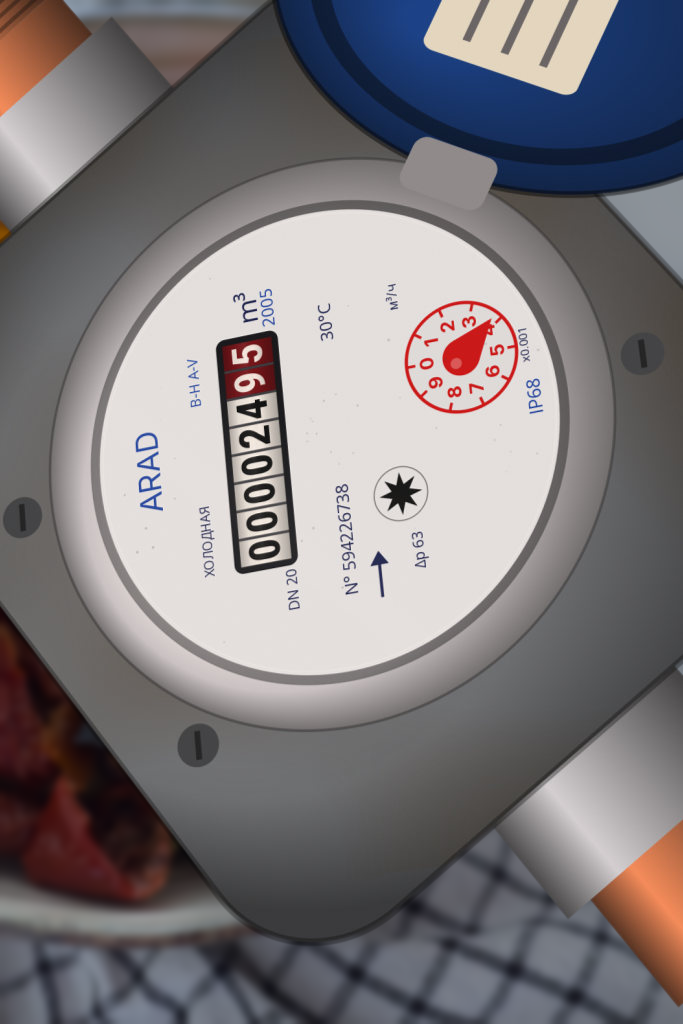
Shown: 24.953 m³
